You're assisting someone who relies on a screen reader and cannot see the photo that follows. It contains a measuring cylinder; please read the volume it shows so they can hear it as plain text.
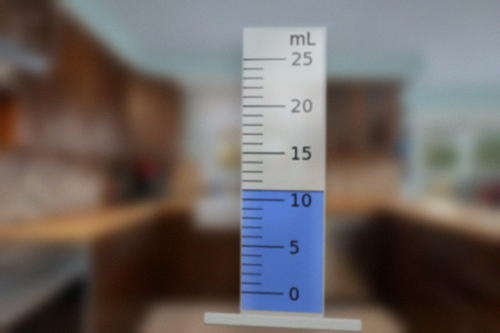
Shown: 11 mL
